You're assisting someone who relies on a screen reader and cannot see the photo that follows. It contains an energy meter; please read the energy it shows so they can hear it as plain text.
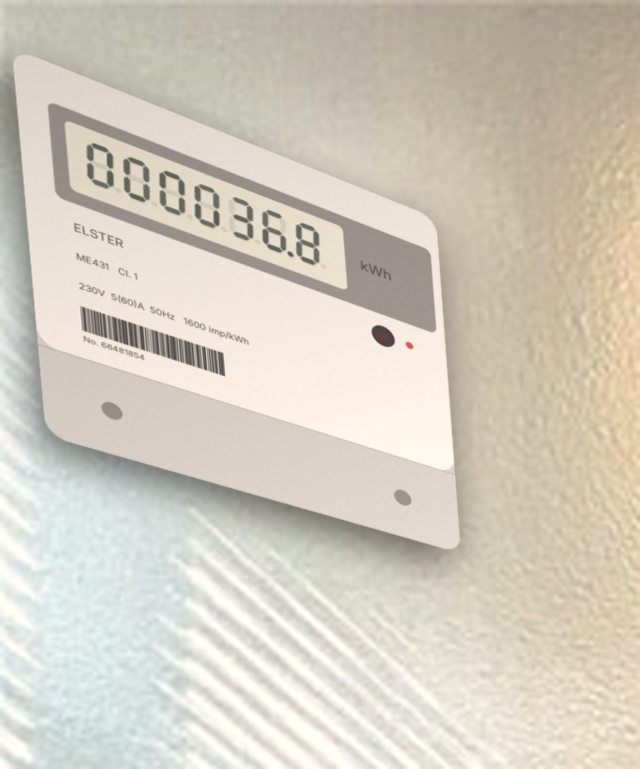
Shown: 36.8 kWh
